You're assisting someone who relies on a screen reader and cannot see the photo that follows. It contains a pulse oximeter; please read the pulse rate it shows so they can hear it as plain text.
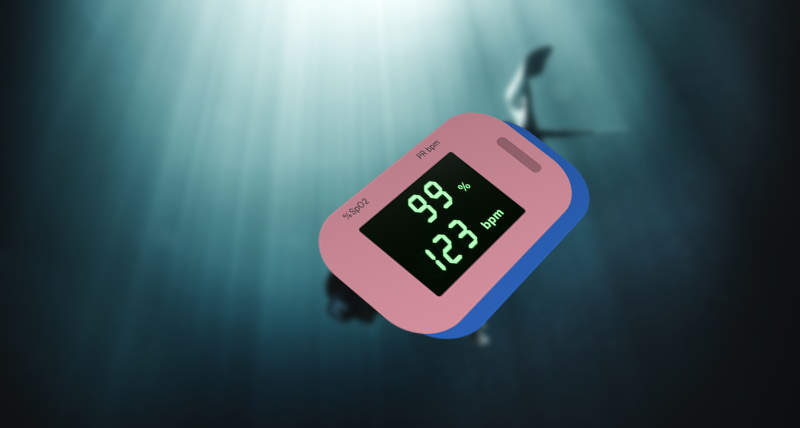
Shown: 123 bpm
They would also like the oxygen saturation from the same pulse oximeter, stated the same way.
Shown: 99 %
